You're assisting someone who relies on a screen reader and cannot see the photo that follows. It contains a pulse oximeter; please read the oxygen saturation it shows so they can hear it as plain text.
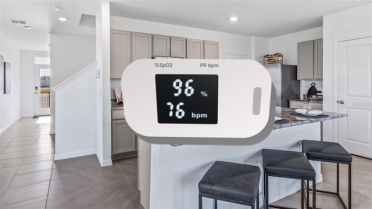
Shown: 96 %
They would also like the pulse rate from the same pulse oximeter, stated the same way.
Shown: 76 bpm
